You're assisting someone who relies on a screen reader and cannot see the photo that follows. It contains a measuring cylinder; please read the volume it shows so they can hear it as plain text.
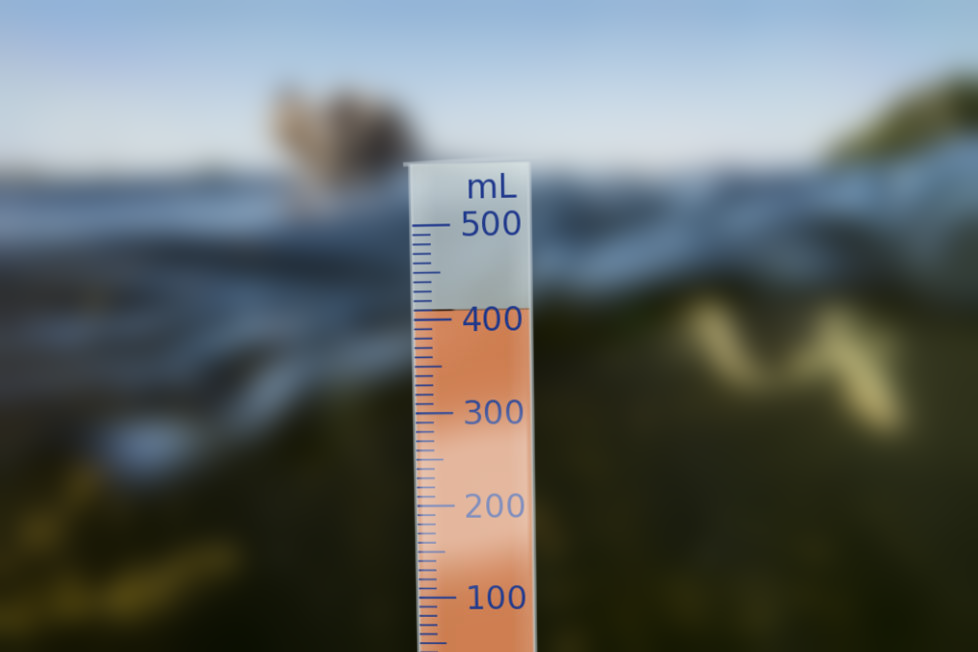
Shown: 410 mL
